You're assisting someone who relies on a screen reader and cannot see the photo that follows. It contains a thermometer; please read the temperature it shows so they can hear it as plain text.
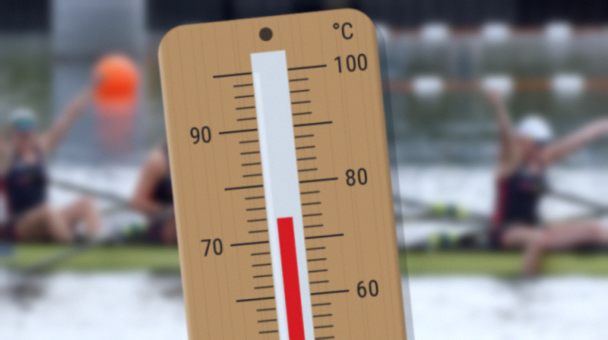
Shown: 74 °C
